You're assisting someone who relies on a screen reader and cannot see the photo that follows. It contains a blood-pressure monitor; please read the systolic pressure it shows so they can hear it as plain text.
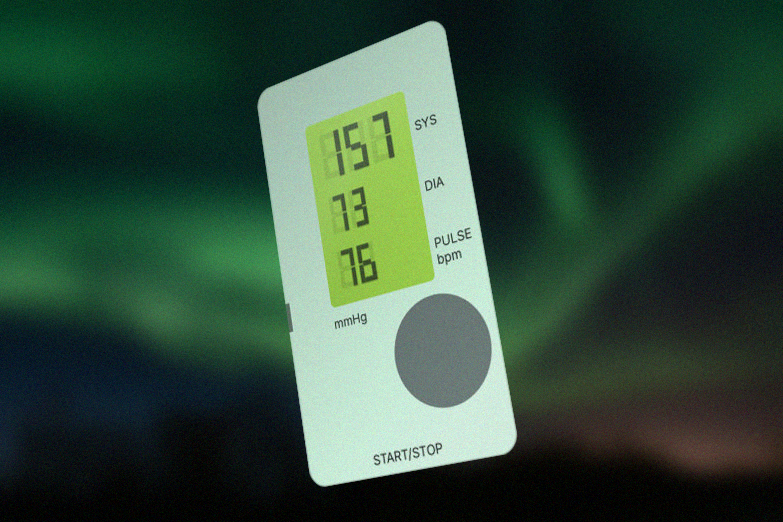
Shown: 157 mmHg
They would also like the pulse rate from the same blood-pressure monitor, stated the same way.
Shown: 76 bpm
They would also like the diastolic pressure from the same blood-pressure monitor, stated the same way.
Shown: 73 mmHg
